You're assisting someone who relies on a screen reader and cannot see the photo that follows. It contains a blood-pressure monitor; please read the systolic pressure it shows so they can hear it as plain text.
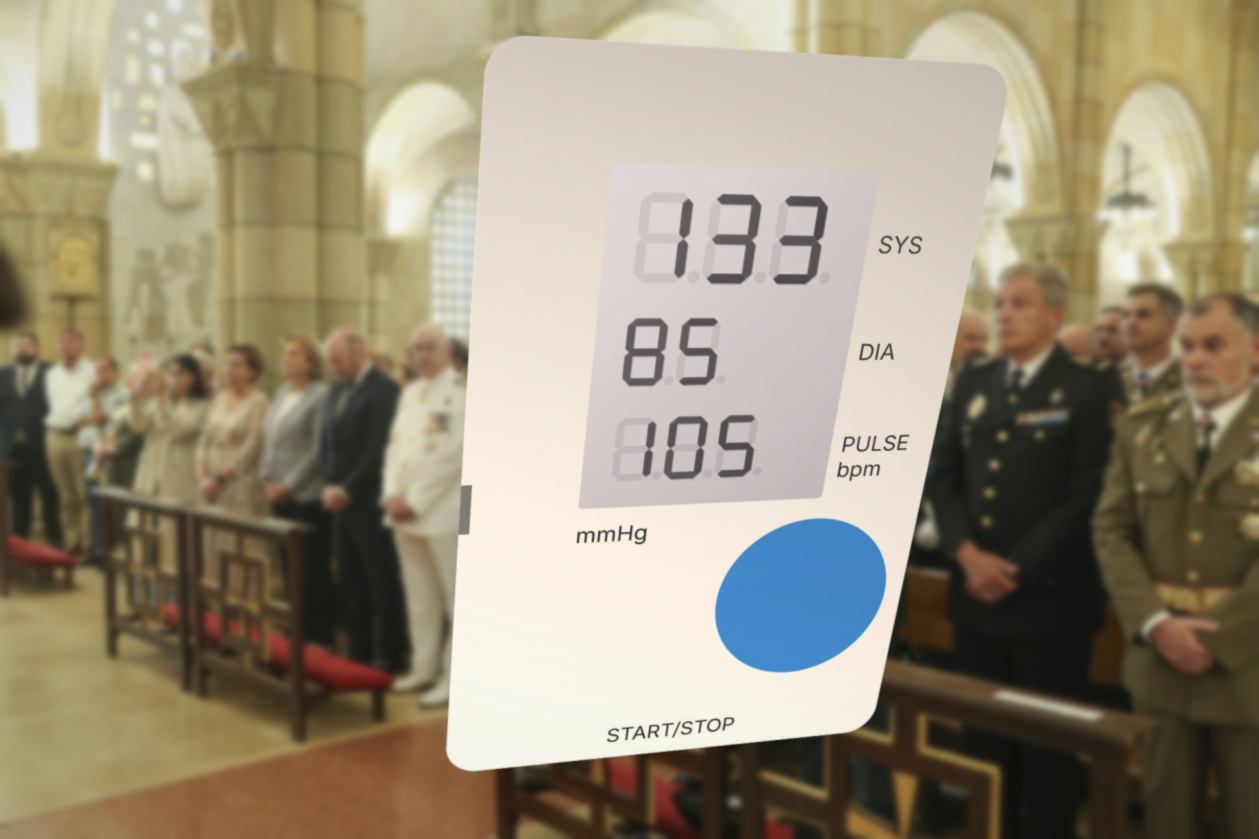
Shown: 133 mmHg
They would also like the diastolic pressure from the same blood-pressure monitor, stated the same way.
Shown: 85 mmHg
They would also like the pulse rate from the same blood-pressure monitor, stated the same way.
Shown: 105 bpm
